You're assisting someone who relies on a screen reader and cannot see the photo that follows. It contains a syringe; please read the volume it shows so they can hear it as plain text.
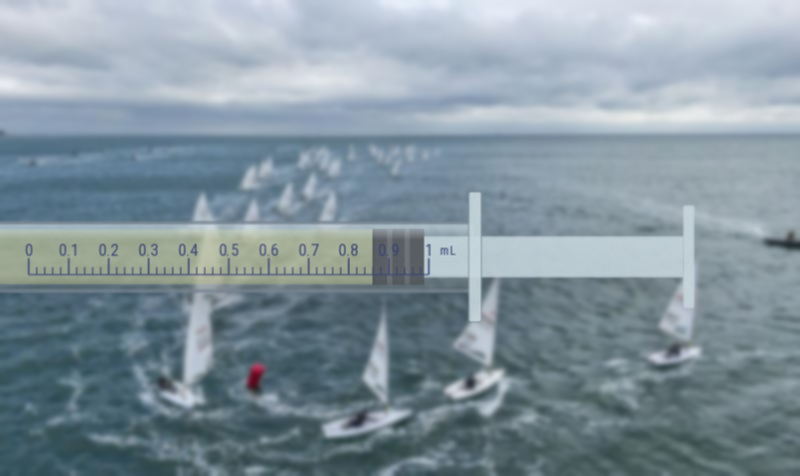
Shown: 0.86 mL
